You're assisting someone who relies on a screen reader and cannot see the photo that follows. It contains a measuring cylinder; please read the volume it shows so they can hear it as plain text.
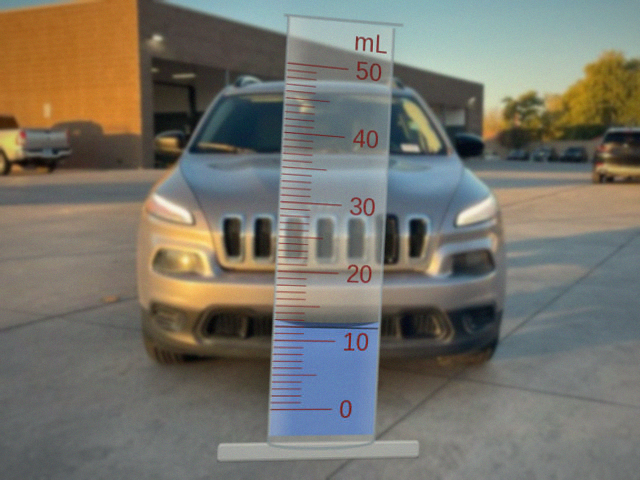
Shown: 12 mL
